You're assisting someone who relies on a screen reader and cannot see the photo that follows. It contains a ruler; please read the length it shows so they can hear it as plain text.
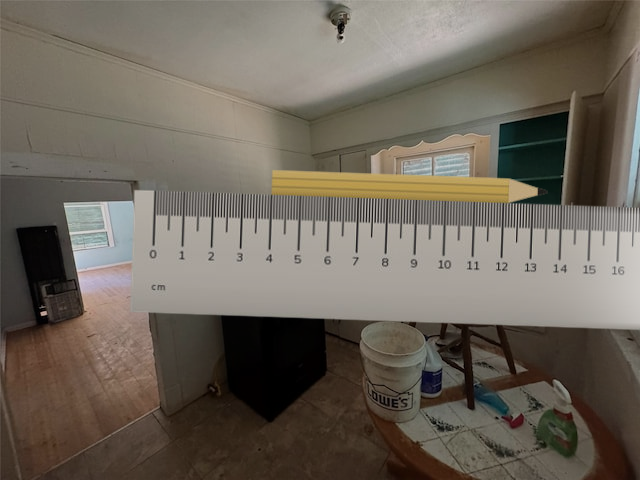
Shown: 9.5 cm
